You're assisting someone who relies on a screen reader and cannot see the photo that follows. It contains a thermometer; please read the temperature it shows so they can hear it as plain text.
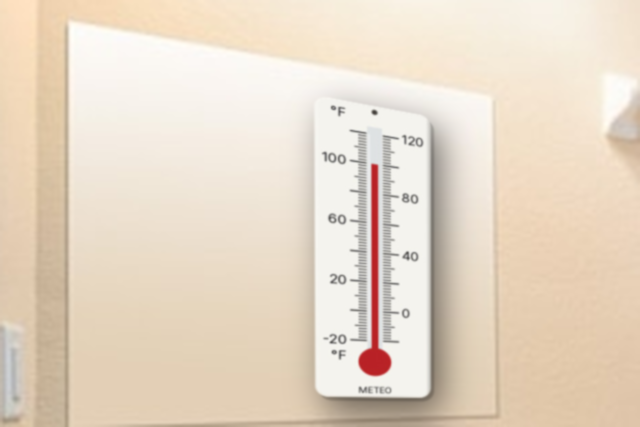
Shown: 100 °F
